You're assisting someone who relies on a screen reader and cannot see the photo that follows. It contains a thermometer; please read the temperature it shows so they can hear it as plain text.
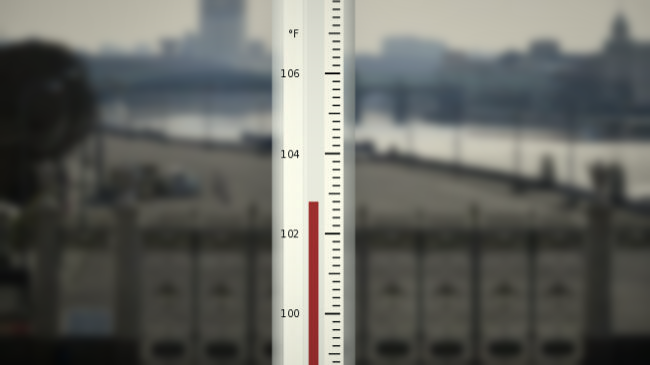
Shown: 102.8 °F
